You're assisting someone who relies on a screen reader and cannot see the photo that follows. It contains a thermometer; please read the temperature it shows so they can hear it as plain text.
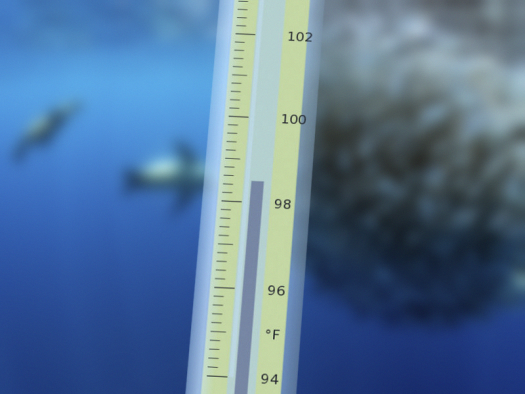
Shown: 98.5 °F
